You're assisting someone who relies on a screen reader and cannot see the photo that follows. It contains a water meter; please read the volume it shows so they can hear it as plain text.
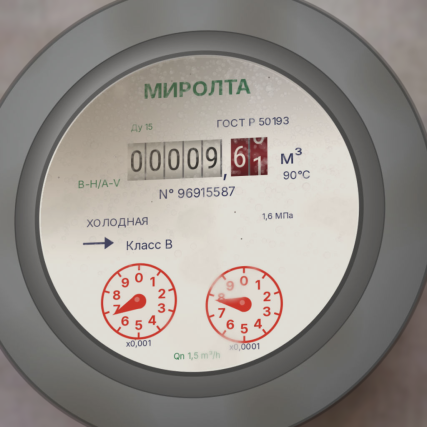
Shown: 9.6067 m³
